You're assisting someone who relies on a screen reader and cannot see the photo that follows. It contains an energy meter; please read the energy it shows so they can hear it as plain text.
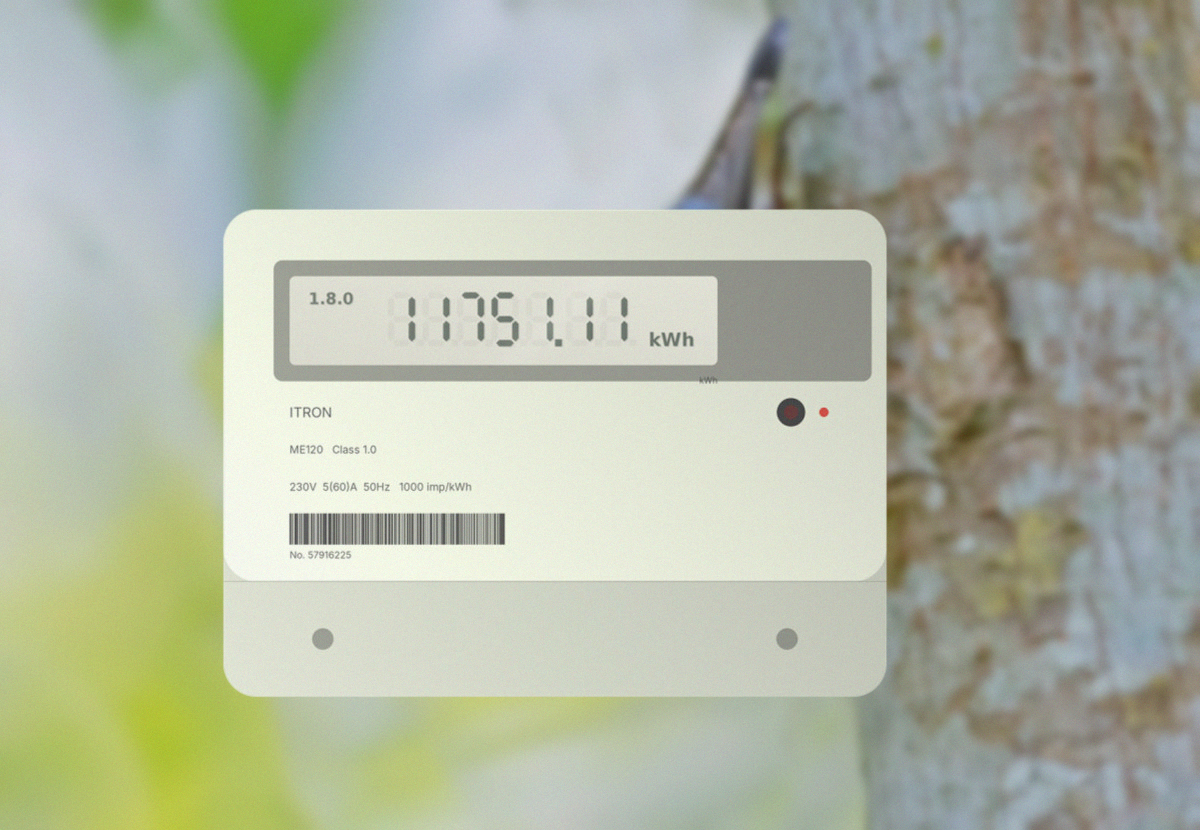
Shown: 11751.11 kWh
